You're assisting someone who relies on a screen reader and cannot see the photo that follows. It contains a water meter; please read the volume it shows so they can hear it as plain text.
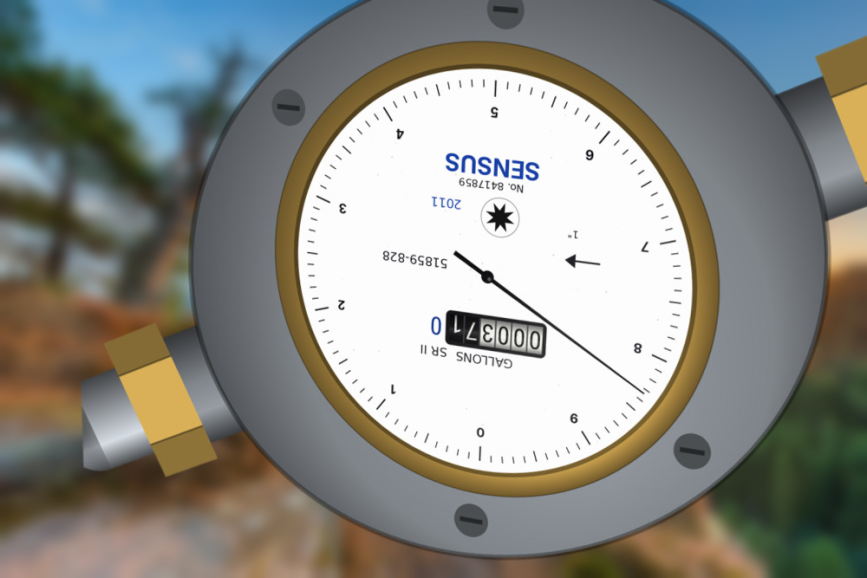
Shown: 3708.3 gal
